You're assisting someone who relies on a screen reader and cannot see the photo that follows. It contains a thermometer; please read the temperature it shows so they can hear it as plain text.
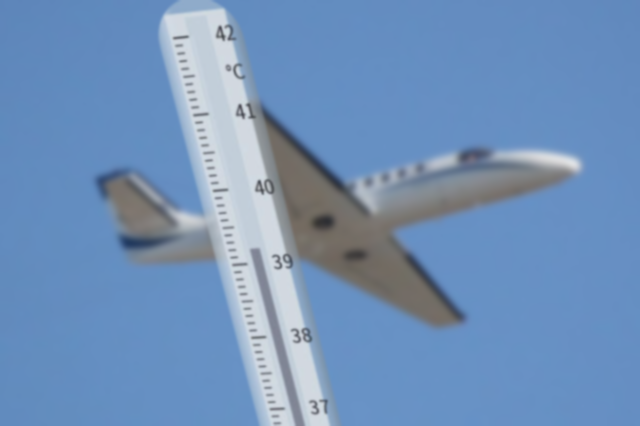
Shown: 39.2 °C
